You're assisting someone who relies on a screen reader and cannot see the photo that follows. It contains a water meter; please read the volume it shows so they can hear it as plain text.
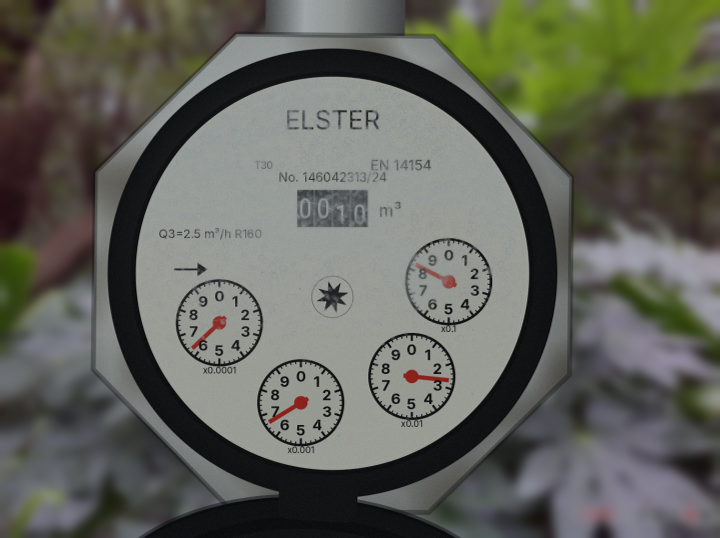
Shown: 9.8266 m³
